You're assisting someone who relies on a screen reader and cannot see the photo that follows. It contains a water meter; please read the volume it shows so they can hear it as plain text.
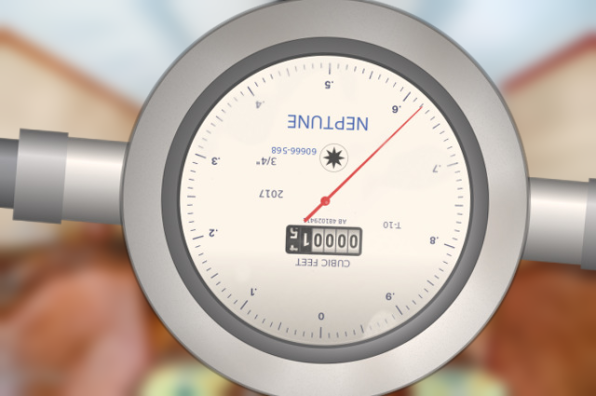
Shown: 14.62 ft³
